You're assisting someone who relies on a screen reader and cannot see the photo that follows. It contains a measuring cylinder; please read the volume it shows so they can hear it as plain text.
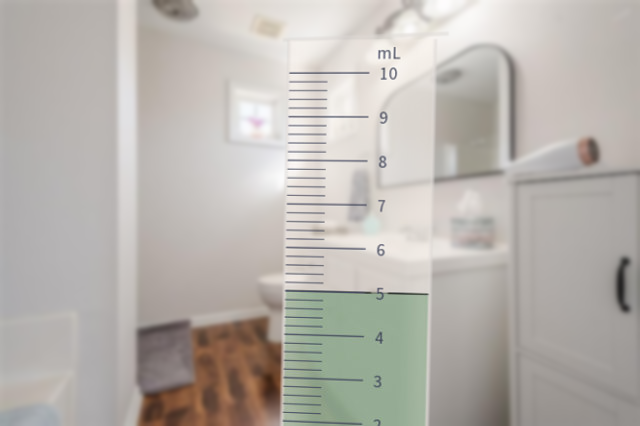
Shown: 5 mL
